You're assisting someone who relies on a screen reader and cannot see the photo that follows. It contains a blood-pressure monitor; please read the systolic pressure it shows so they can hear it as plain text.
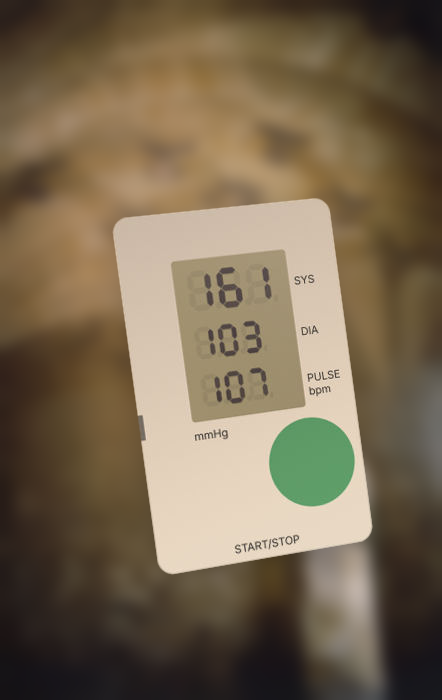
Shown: 161 mmHg
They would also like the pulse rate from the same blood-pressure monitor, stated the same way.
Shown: 107 bpm
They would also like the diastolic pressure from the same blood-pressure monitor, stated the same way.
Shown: 103 mmHg
